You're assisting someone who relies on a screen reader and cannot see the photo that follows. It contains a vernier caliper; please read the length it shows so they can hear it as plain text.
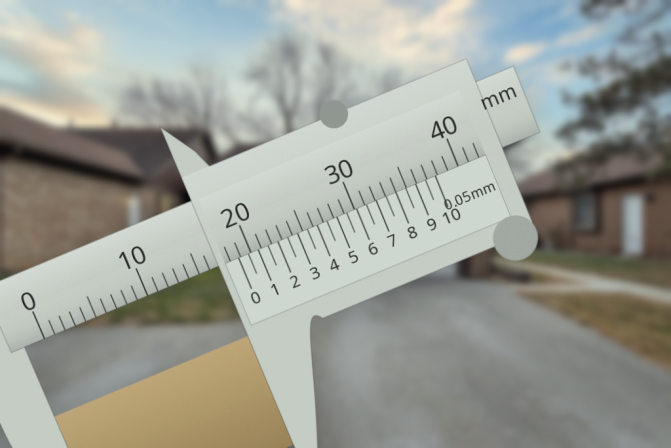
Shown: 18.8 mm
